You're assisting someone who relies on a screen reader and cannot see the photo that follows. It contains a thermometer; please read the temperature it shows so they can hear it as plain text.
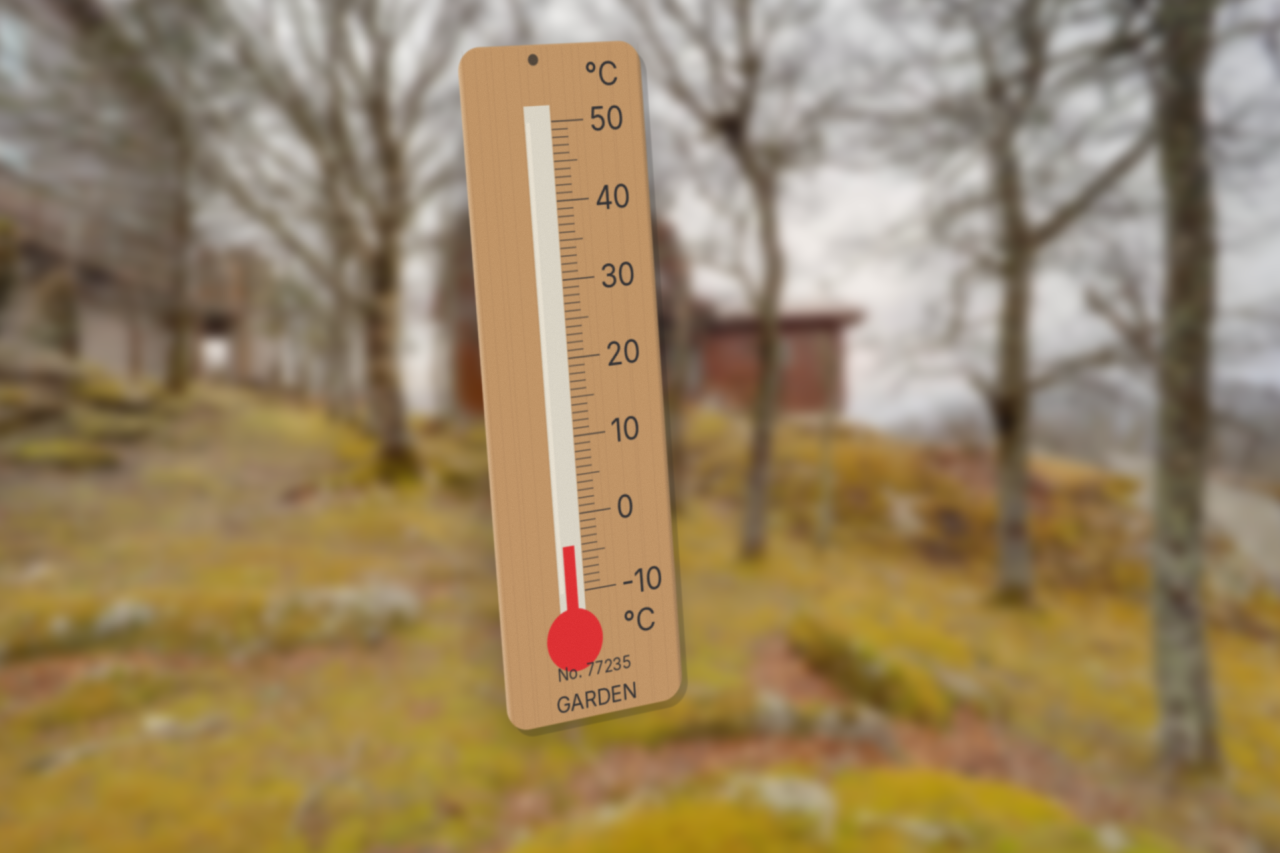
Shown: -4 °C
